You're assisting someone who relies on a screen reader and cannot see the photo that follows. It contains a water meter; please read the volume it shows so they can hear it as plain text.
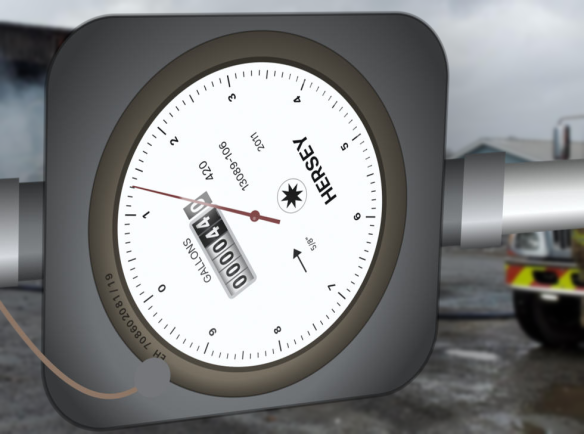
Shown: 441.3 gal
